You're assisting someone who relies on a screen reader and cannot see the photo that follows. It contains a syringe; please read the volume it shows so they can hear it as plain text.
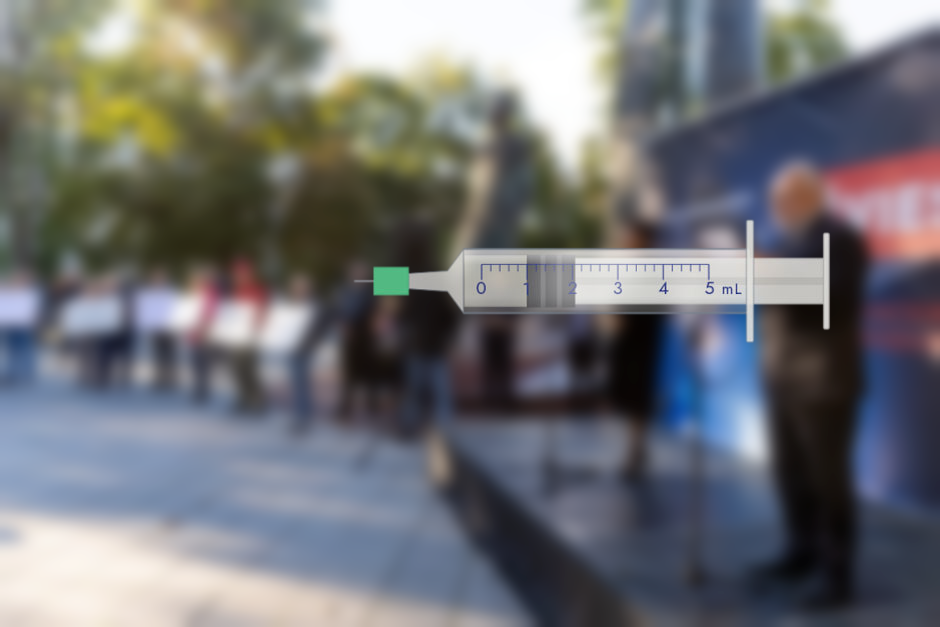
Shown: 1 mL
